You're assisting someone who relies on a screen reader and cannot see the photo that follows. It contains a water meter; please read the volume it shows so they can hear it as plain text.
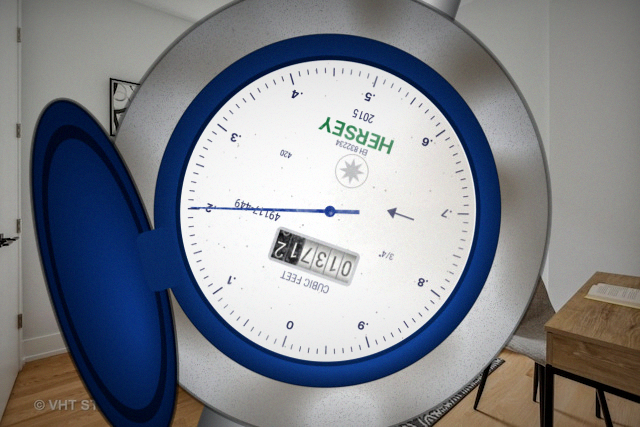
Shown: 13712.20 ft³
